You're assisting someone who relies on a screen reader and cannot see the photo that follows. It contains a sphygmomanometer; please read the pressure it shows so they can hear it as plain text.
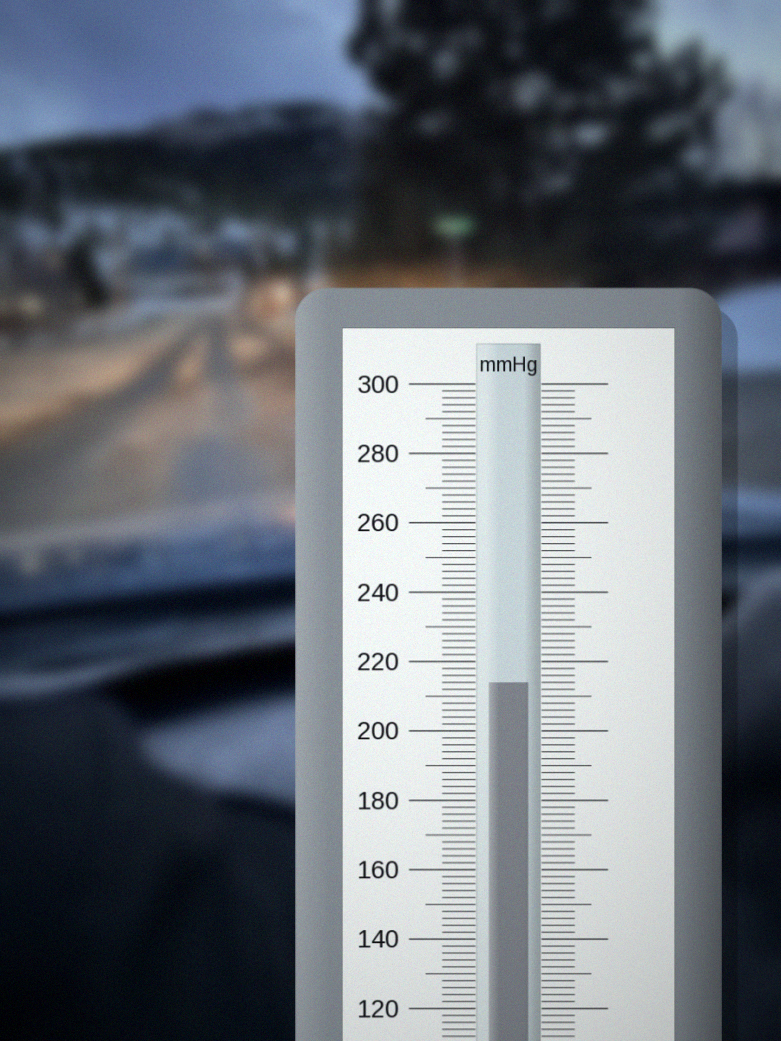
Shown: 214 mmHg
